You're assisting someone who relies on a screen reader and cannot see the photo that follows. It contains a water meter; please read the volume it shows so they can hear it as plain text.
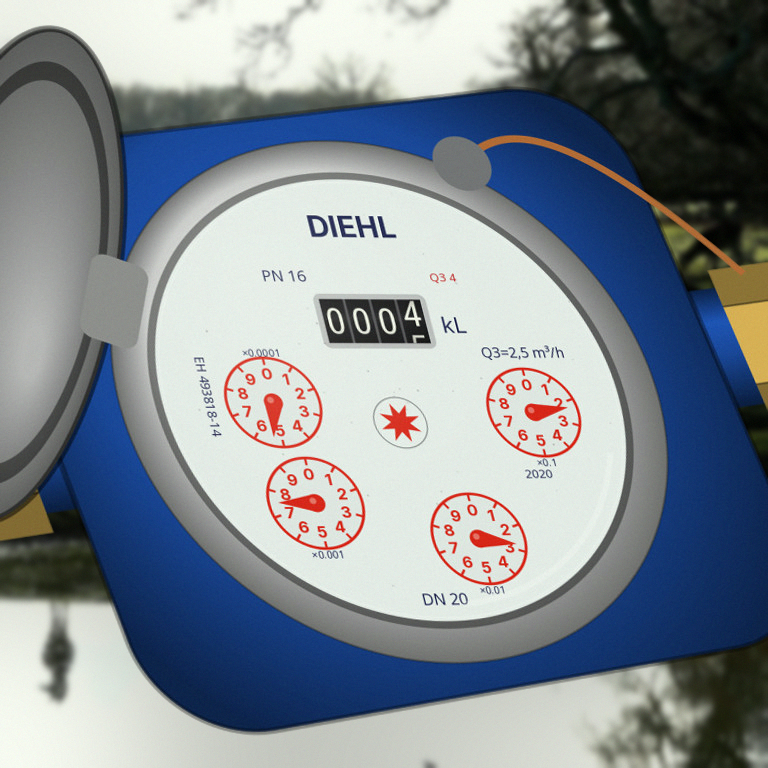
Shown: 4.2275 kL
